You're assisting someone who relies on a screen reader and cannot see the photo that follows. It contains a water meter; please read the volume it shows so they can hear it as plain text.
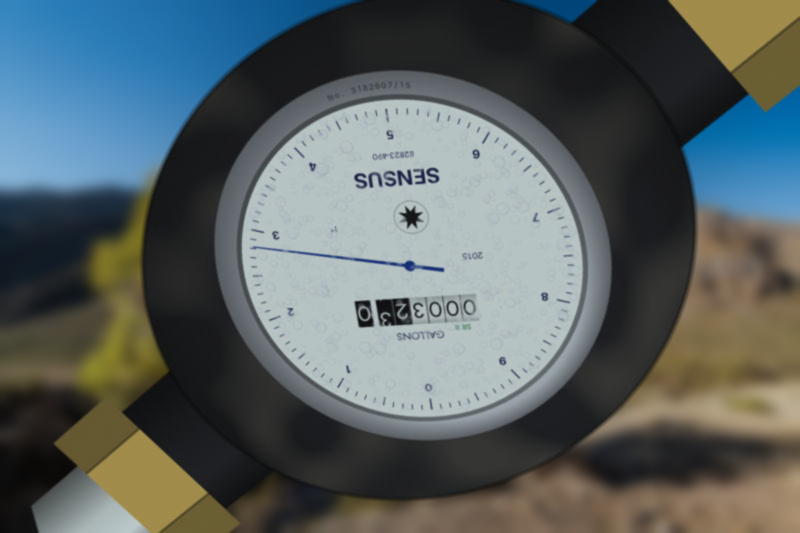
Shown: 3232.8 gal
